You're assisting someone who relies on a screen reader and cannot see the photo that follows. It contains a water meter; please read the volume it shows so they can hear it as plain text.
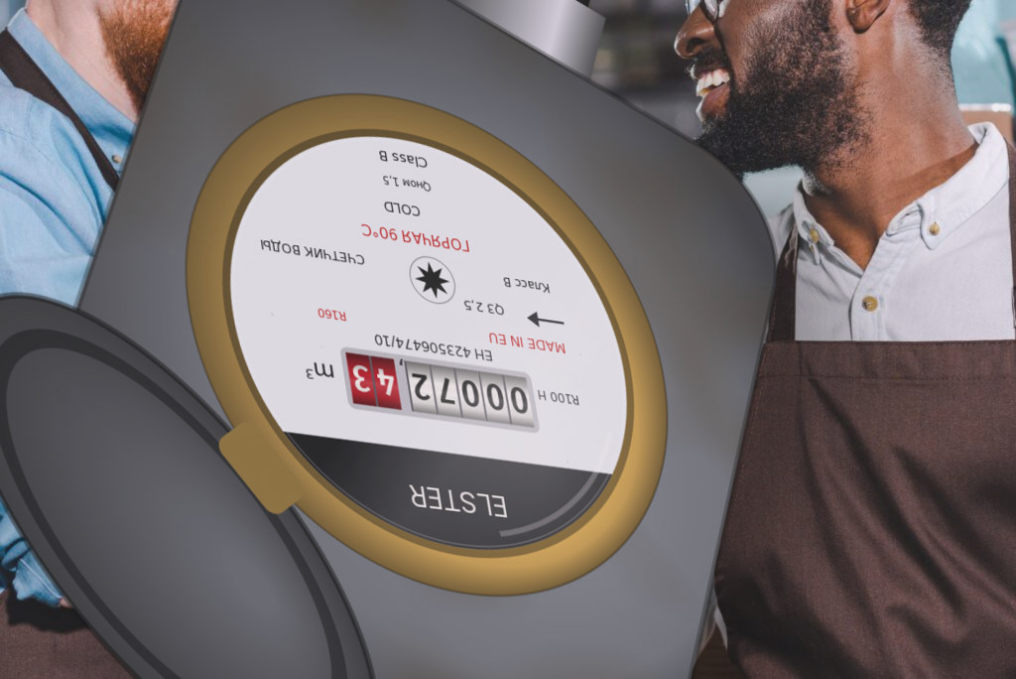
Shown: 72.43 m³
